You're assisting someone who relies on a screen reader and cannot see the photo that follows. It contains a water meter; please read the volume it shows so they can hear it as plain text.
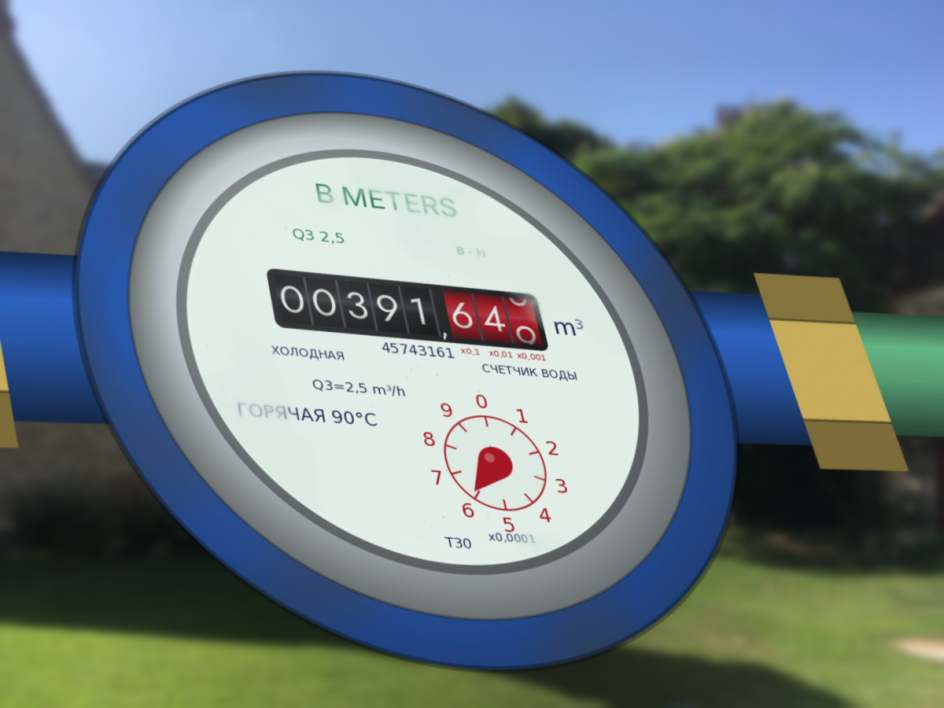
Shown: 391.6486 m³
